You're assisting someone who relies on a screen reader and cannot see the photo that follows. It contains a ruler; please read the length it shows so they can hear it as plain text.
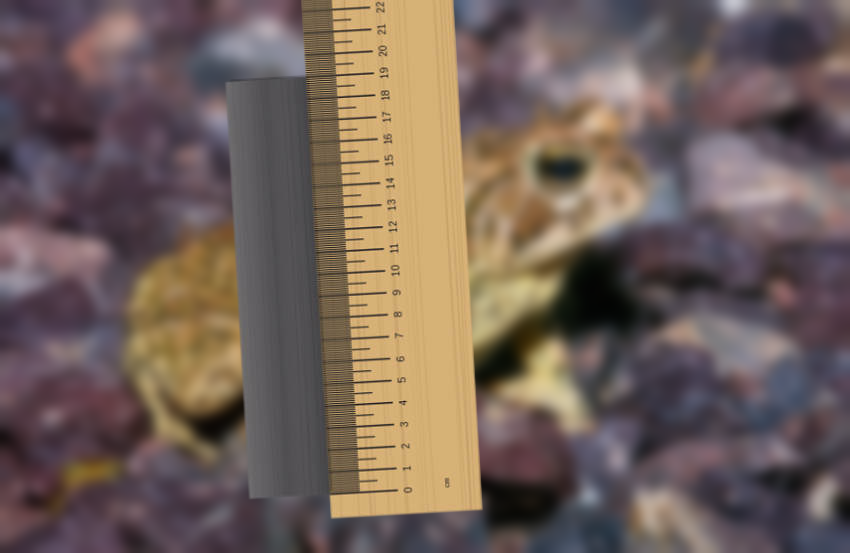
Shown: 19 cm
